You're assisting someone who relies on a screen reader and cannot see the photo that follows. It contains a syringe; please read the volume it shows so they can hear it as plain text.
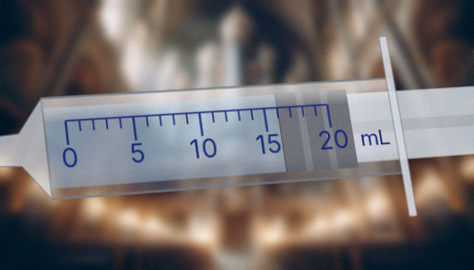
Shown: 16 mL
